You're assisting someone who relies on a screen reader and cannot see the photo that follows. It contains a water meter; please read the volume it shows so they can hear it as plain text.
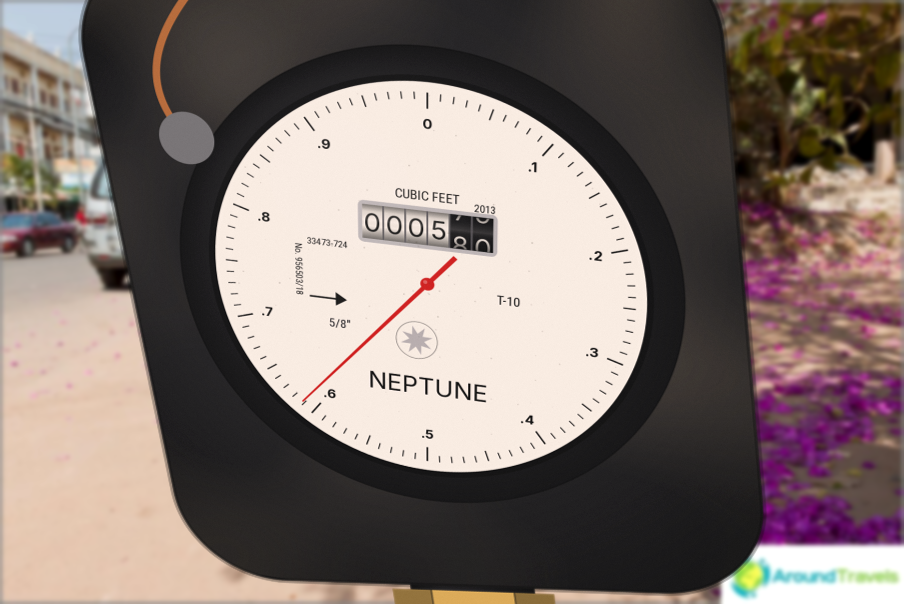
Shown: 579.61 ft³
